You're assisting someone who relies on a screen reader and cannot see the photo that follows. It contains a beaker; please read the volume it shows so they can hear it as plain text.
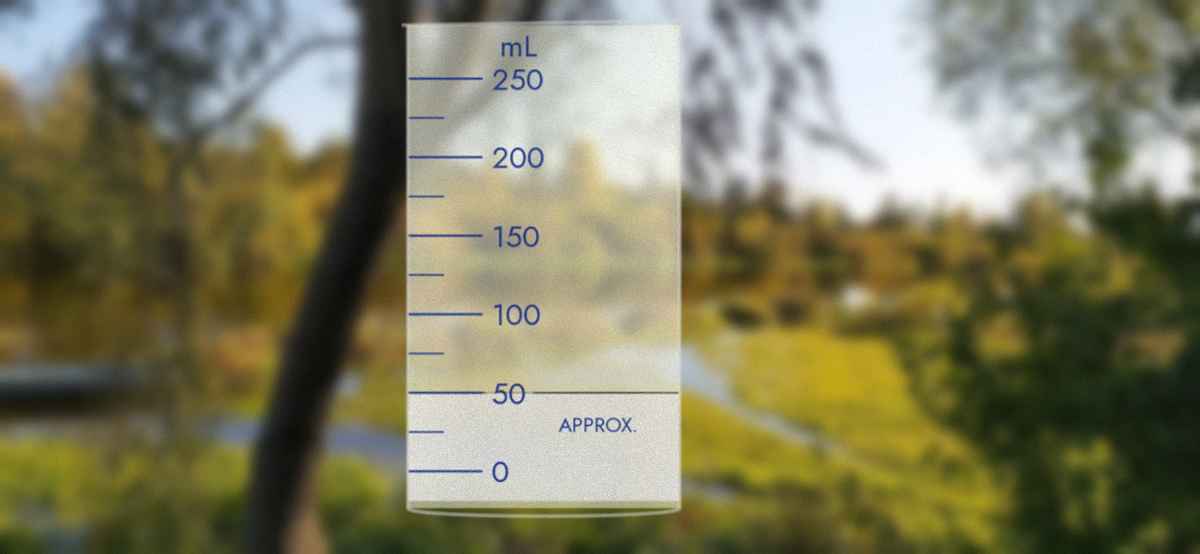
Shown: 50 mL
